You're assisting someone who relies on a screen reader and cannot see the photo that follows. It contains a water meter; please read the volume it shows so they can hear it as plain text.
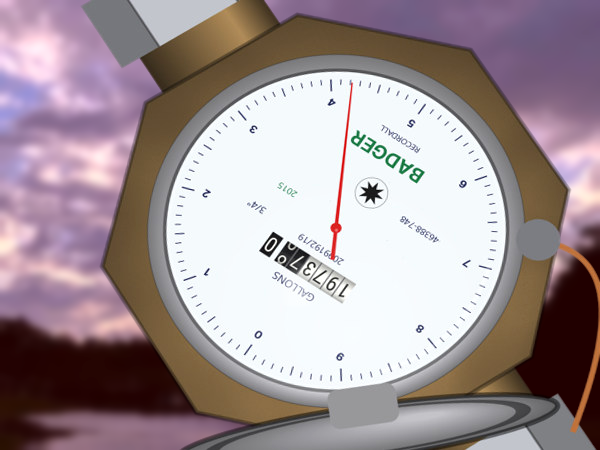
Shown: 1973784.2 gal
